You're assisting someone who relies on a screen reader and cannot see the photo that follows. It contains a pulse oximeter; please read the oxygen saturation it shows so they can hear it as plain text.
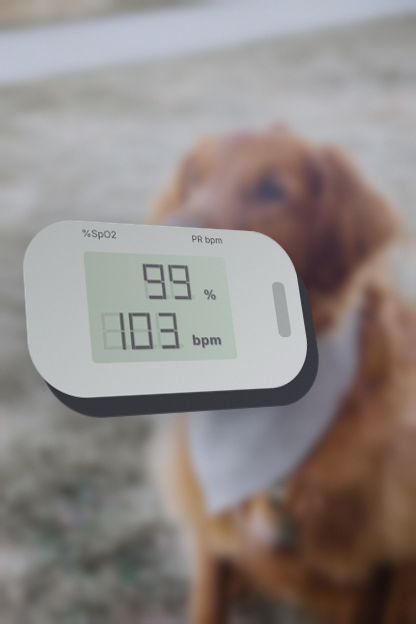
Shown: 99 %
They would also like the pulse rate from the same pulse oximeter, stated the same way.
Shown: 103 bpm
